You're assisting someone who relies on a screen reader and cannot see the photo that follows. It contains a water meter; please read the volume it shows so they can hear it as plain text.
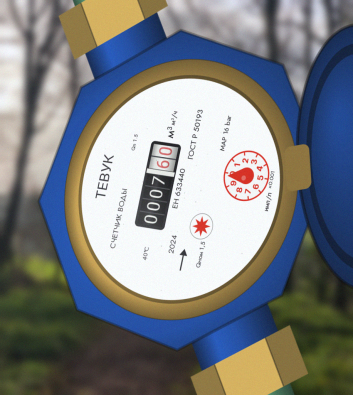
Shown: 7.599 m³
